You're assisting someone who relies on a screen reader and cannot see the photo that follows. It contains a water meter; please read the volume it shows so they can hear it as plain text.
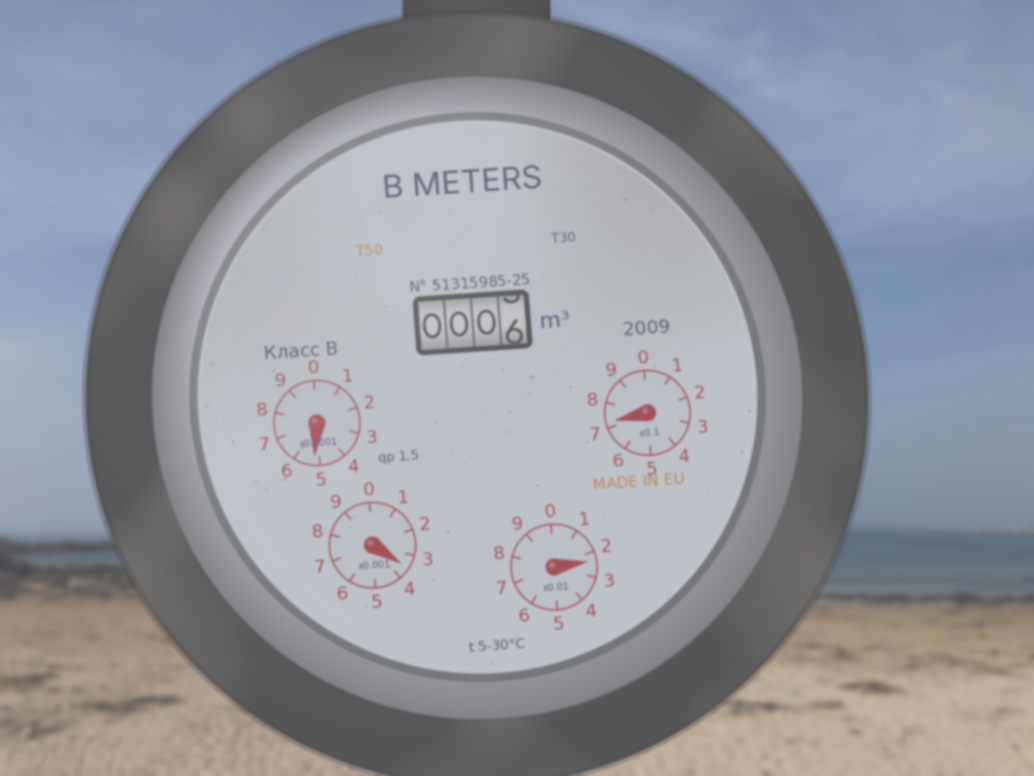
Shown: 5.7235 m³
